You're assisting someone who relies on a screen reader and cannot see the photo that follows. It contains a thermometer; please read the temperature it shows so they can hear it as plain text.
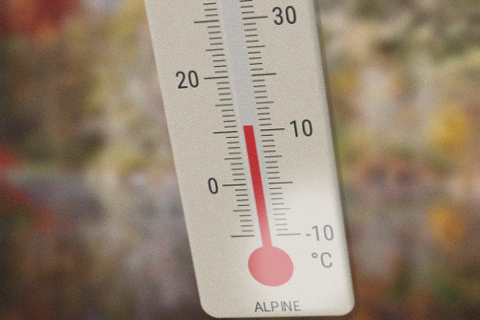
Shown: 11 °C
